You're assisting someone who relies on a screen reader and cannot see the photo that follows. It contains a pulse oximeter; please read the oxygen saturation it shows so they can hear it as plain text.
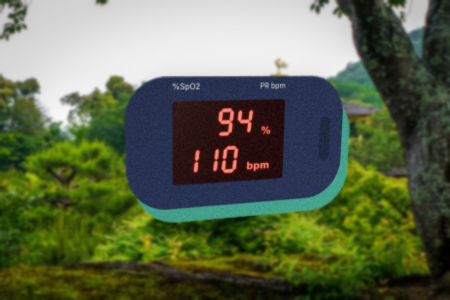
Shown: 94 %
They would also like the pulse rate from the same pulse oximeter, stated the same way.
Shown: 110 bpm
